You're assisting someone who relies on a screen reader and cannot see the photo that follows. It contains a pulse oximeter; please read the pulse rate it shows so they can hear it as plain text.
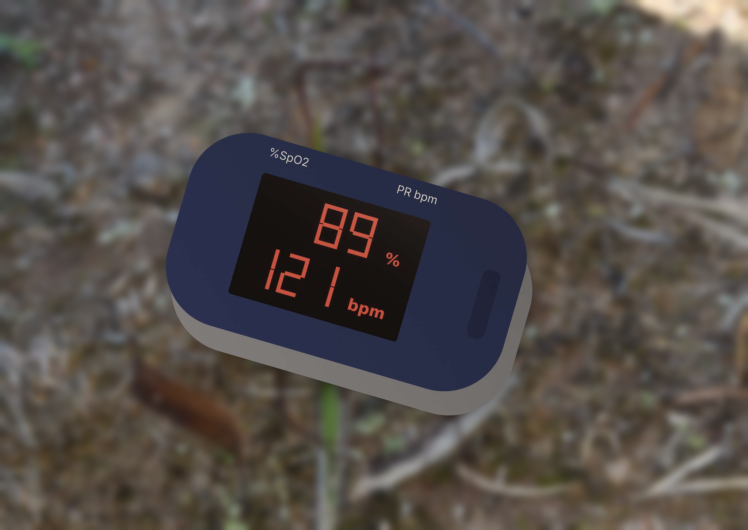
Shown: 121 bpm
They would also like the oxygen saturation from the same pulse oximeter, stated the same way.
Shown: 89 %
